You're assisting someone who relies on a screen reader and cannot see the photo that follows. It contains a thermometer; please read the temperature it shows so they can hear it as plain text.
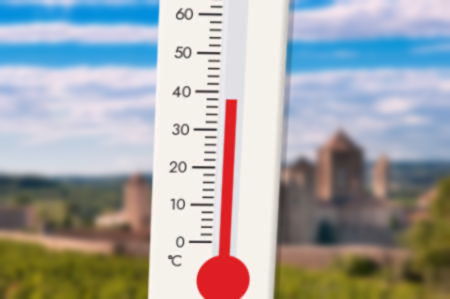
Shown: 38 °C
